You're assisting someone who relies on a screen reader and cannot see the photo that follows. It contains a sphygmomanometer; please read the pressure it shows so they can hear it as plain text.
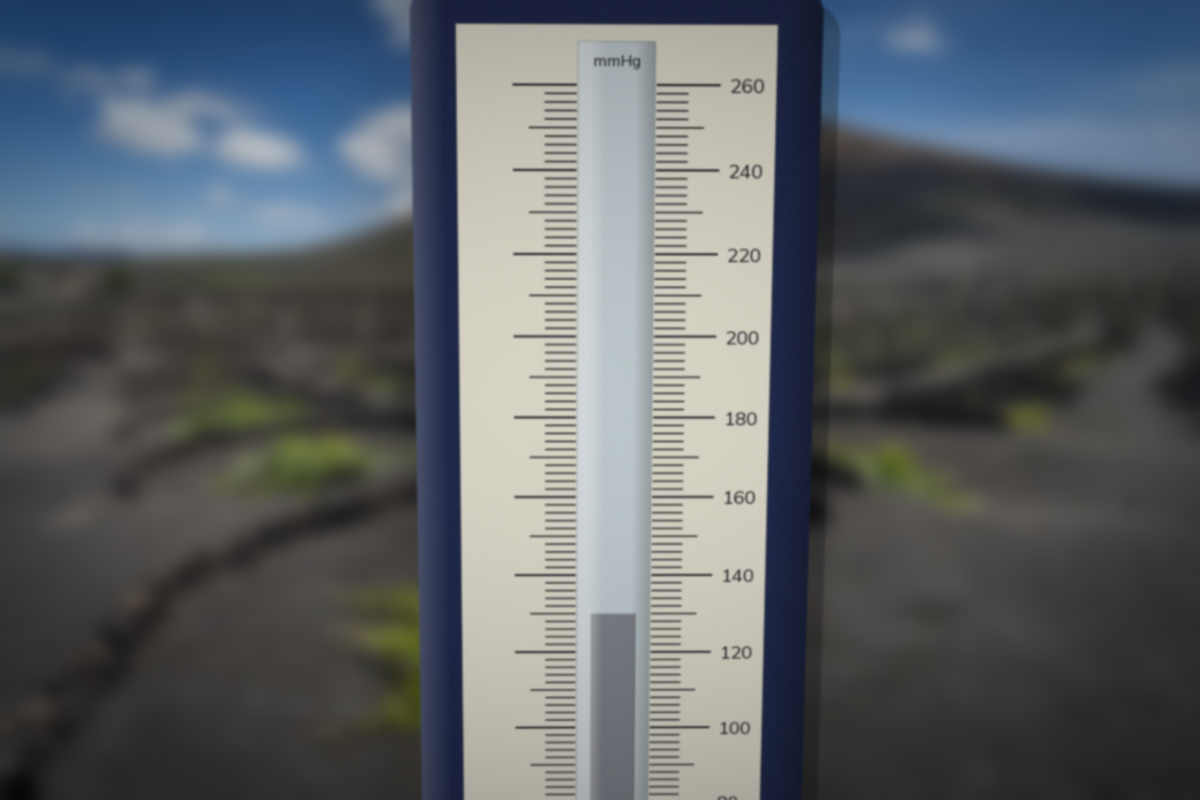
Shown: 130 mmHg
